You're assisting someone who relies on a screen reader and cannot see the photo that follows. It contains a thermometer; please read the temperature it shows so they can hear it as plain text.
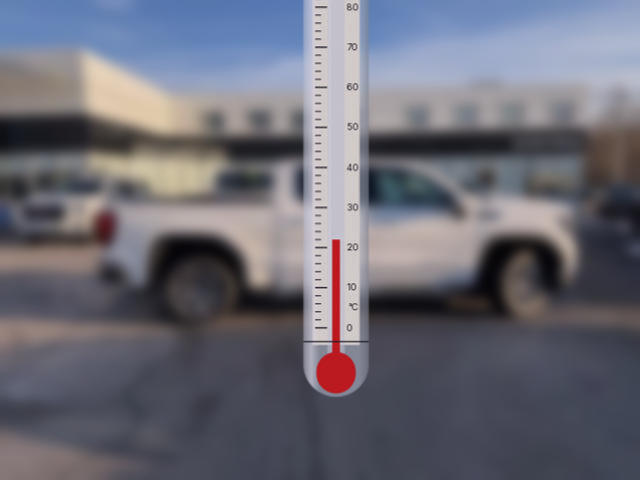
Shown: 22 °C
